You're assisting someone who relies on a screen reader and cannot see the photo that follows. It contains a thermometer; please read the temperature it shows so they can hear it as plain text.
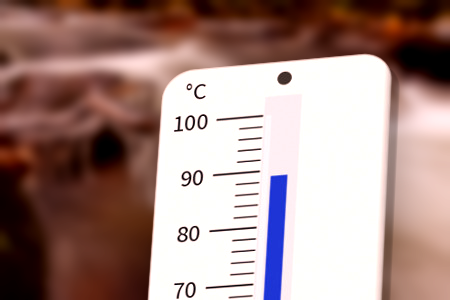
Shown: 89 °C
